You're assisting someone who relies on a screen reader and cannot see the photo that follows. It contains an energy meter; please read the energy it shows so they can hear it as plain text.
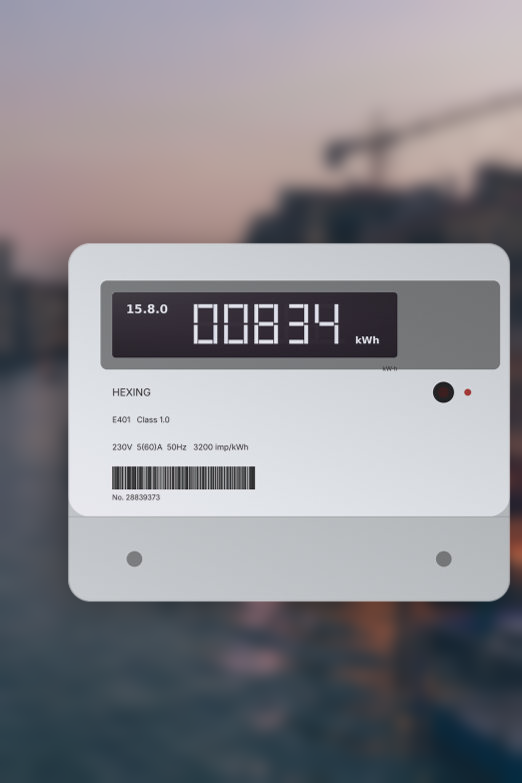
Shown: 834 kWh
